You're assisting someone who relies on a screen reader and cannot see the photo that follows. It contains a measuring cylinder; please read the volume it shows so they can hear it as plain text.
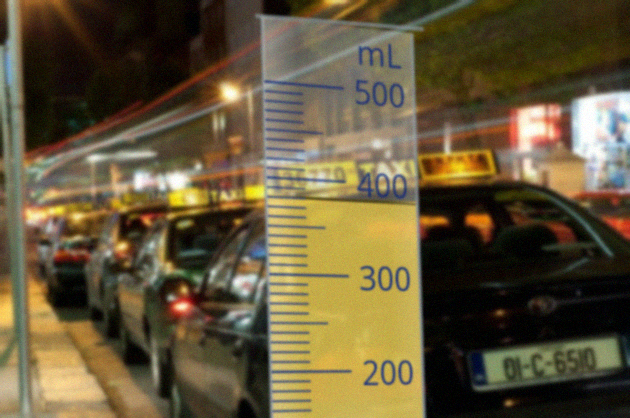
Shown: 380 mL
